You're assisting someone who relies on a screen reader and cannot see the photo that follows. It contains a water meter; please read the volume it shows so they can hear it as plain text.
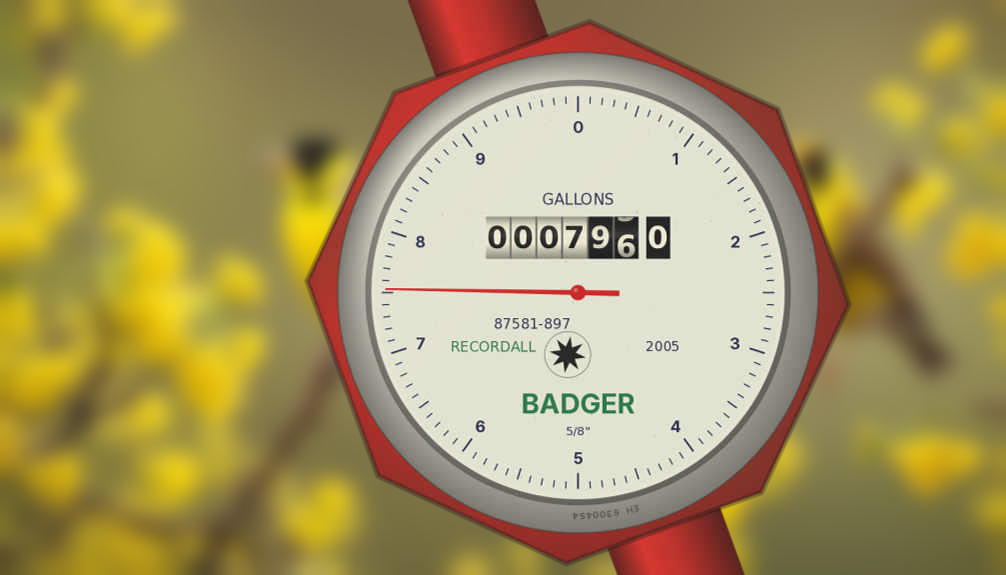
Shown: 7957.5 gal
